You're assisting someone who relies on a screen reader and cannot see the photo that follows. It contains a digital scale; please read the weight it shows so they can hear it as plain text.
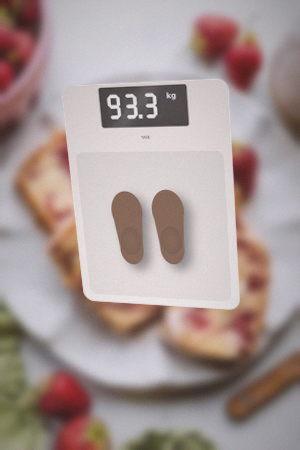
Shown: 93.3 kg
